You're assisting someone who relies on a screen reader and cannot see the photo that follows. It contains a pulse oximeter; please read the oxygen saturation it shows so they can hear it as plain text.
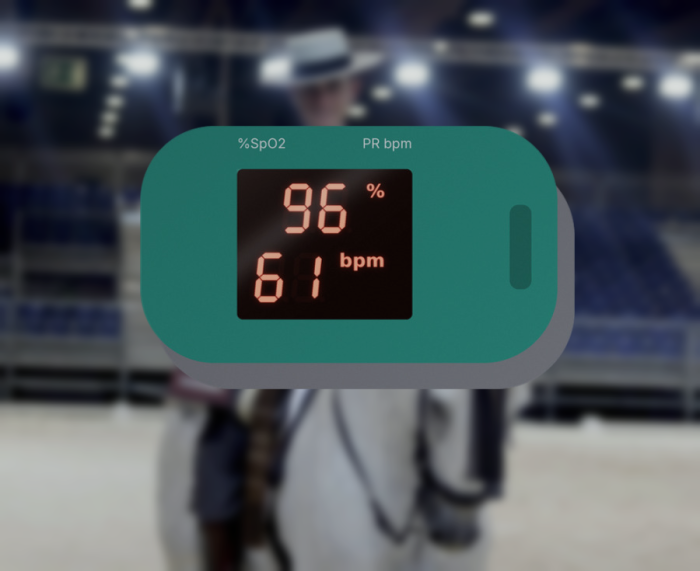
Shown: 96 %
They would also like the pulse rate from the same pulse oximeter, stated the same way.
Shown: 61 bpm
